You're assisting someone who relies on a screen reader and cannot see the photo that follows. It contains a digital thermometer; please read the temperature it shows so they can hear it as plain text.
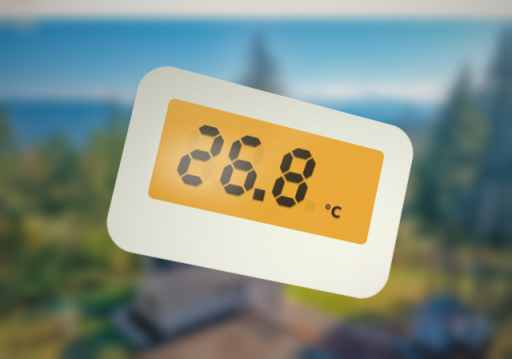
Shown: 26.8 °C
